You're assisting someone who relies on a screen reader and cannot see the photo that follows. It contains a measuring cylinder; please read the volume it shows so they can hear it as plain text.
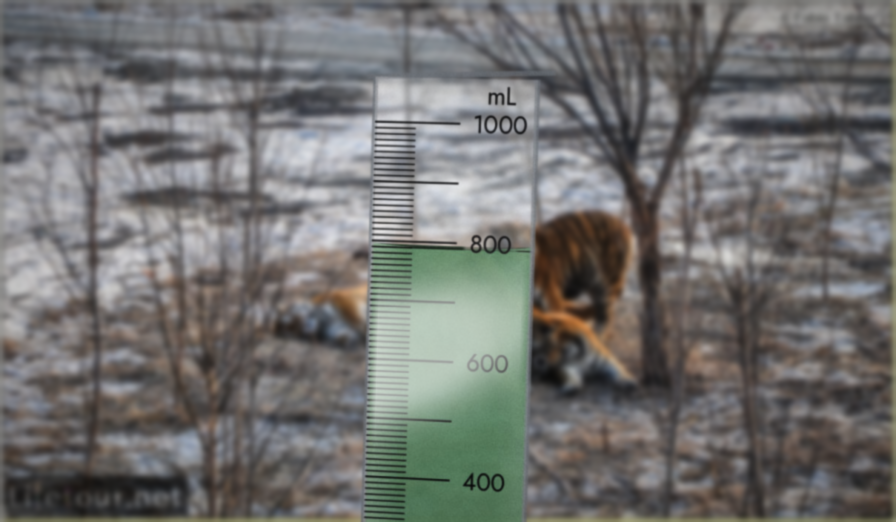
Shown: 790 mL
